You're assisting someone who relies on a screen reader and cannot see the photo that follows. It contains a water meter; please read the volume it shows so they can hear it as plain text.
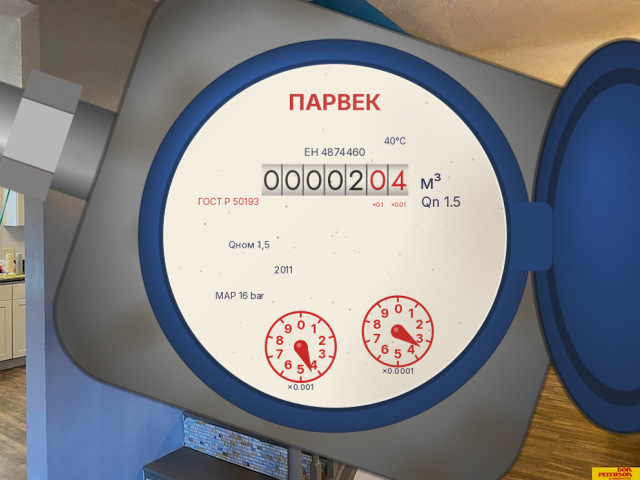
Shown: 2.0443 m³
